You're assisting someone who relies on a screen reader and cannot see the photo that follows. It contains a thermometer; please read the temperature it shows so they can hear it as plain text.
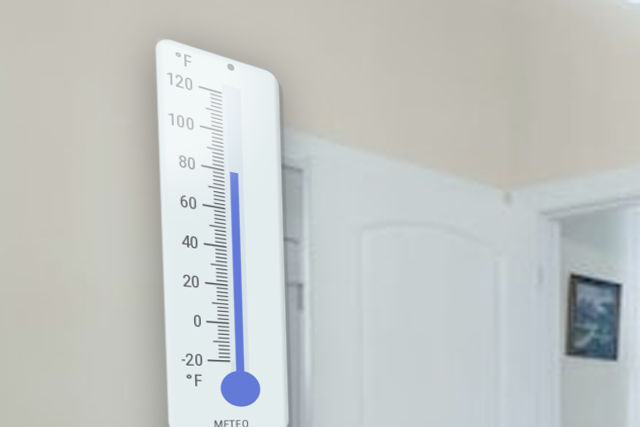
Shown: 80 °F
